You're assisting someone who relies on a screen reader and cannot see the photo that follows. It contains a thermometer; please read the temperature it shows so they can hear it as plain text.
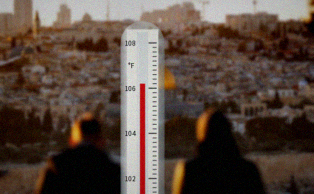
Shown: 106.2 °F
